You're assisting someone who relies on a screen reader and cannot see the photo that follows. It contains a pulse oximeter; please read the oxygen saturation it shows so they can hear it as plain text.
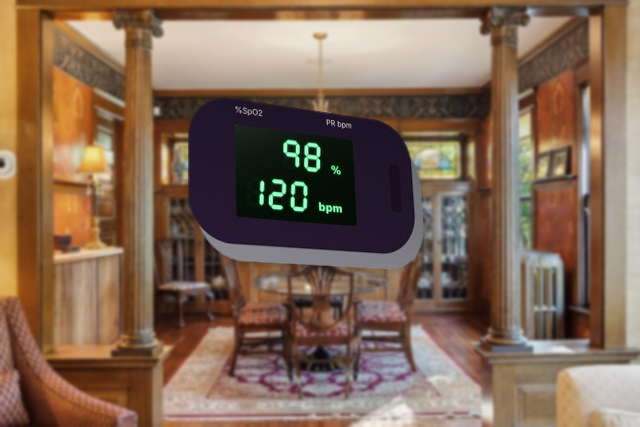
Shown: 98 %
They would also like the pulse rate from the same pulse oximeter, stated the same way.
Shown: 120 bpm
